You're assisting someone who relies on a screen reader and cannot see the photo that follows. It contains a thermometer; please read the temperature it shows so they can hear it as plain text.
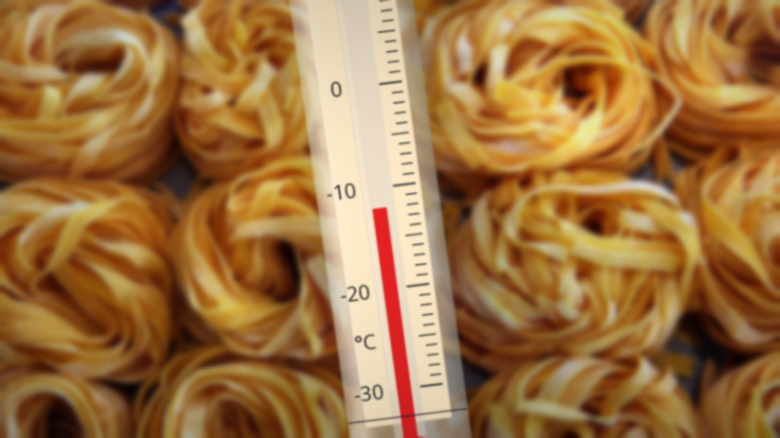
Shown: -12 °C
